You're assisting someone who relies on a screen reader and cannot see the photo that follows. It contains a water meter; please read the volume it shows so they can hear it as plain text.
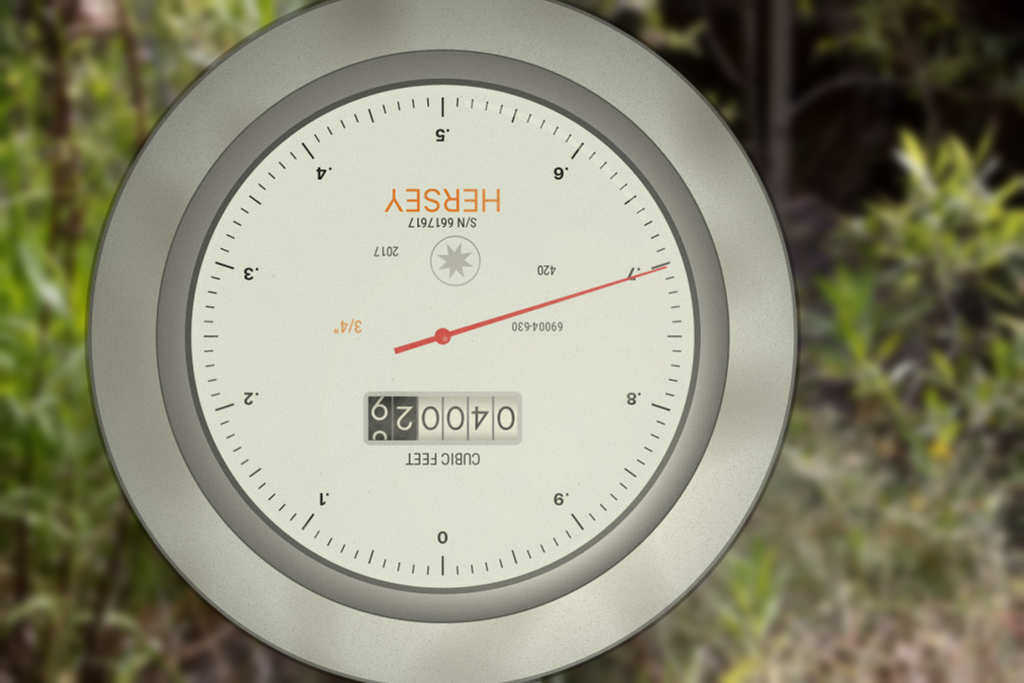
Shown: 40028.70 ft³
